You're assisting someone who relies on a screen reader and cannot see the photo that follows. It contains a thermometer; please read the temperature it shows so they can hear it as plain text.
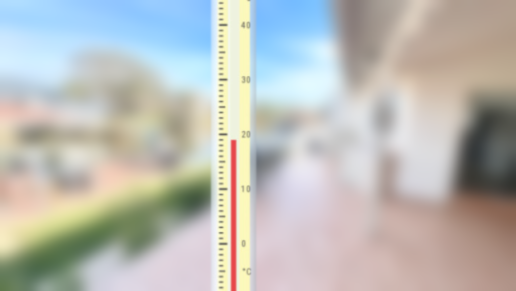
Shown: 19 °C
